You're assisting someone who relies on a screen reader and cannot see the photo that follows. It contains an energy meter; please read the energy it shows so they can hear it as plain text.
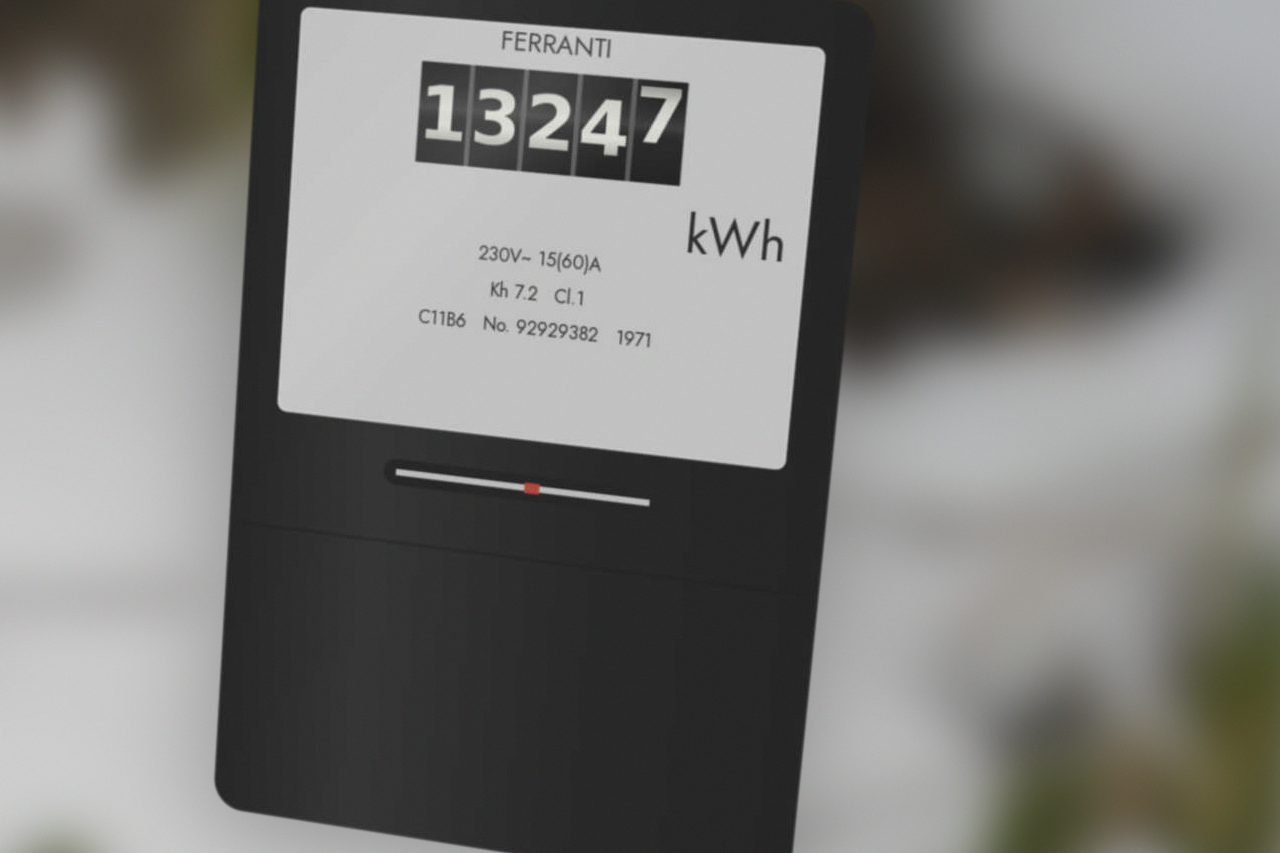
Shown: 13247 kWh
